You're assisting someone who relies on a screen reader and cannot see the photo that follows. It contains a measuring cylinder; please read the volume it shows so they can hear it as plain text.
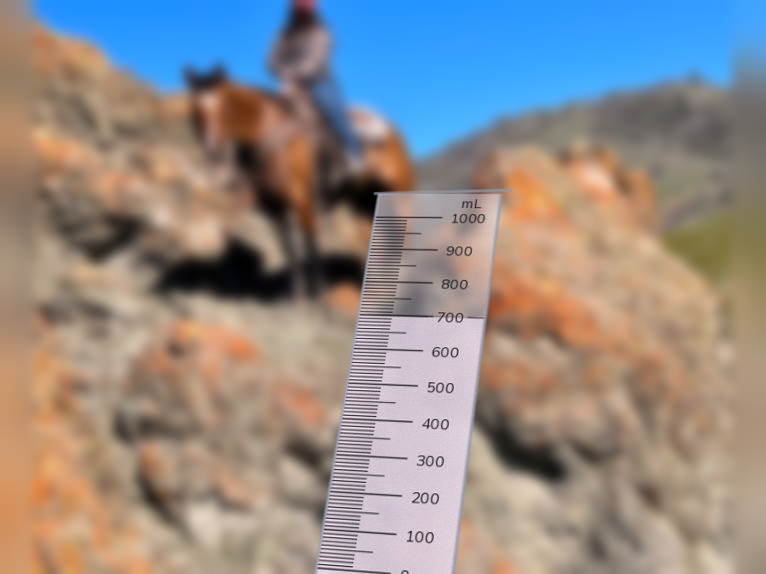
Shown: 700 mL
